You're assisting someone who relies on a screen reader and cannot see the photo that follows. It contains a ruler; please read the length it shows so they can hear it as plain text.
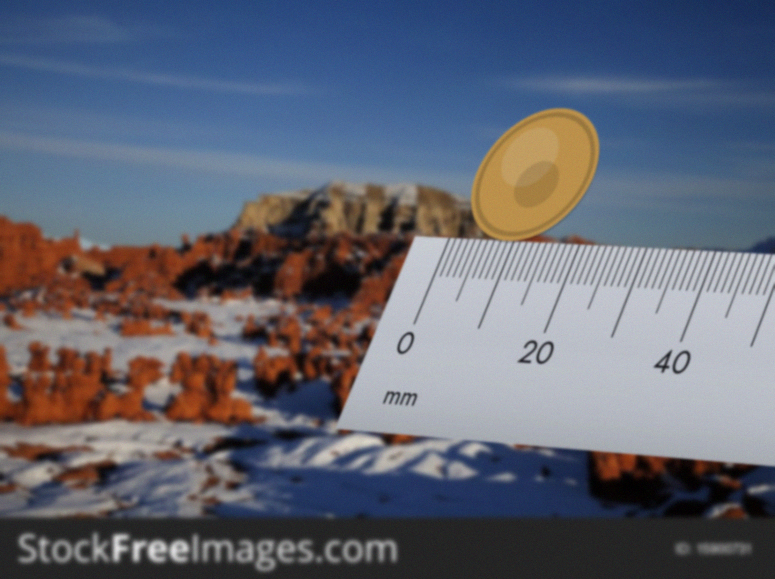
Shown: 18 mm
